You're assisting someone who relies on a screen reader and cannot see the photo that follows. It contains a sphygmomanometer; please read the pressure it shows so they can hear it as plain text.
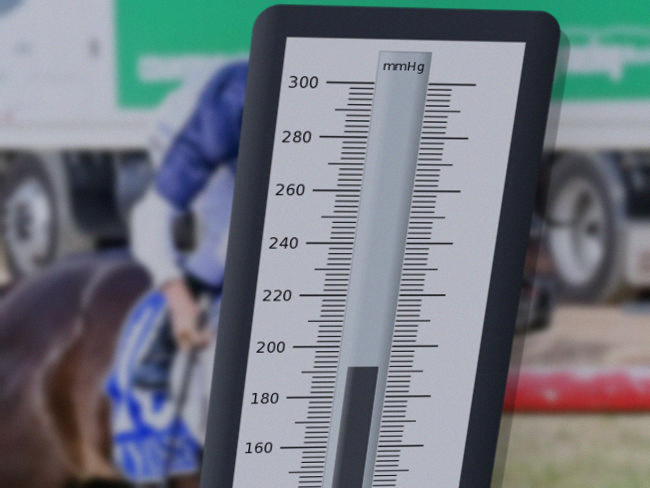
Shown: 192 mmHg
